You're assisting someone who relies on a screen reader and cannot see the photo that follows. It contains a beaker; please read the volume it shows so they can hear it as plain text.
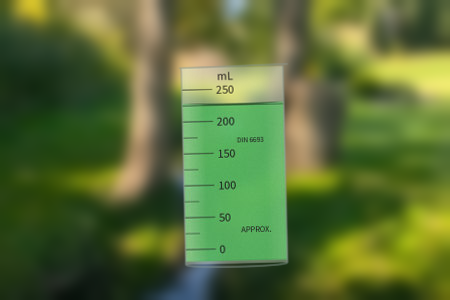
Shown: 225 mL
